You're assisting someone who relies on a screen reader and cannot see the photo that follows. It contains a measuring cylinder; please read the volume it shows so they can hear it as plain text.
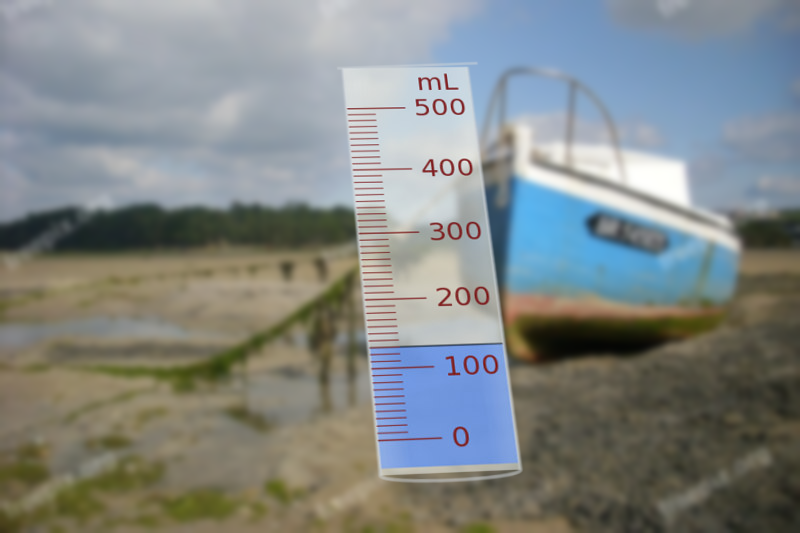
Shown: 130 mL
